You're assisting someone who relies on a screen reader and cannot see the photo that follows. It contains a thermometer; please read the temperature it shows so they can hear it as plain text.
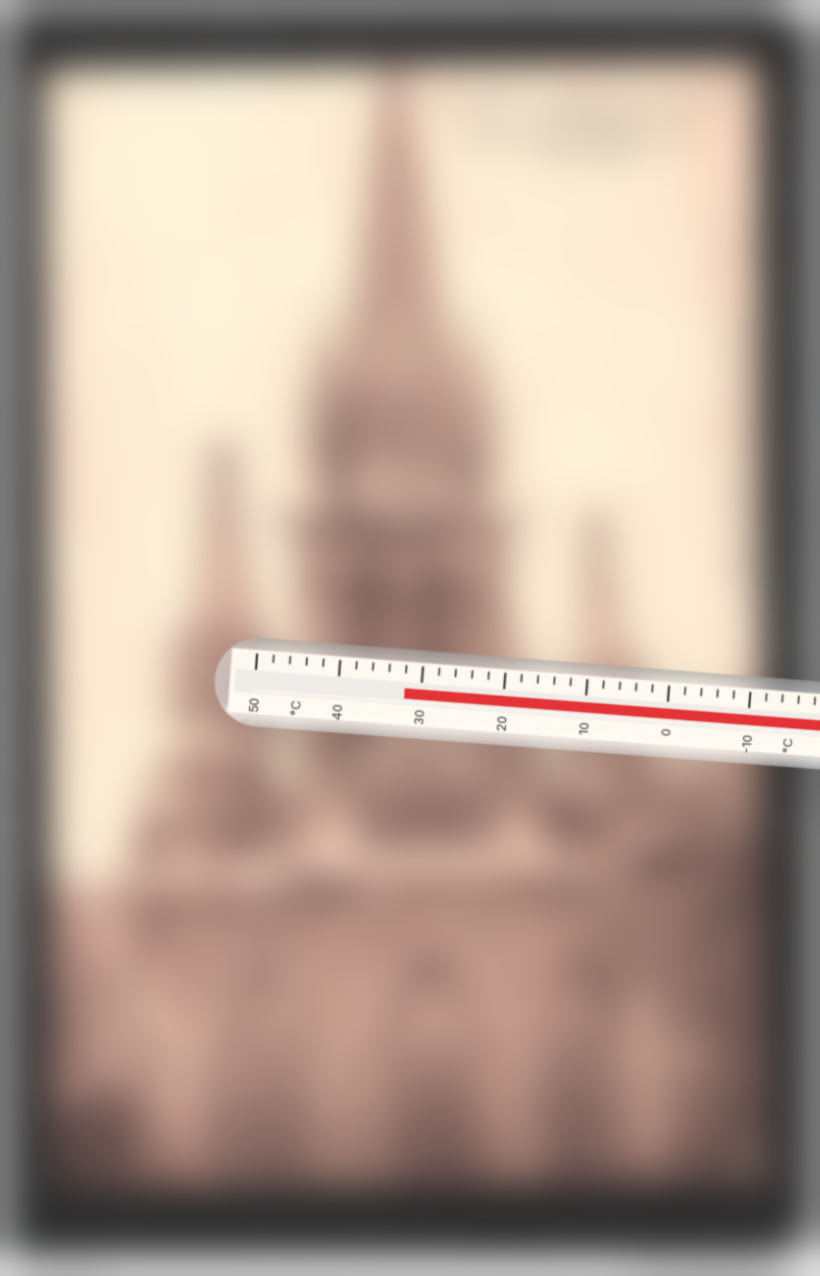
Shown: 32 °C
